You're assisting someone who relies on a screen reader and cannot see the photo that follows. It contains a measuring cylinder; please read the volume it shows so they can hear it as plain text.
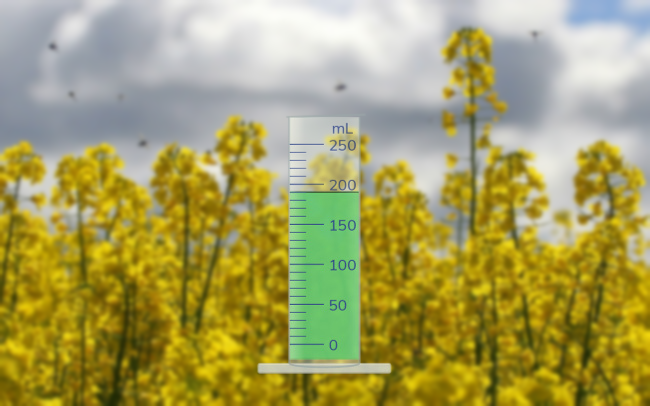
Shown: 190 mL
